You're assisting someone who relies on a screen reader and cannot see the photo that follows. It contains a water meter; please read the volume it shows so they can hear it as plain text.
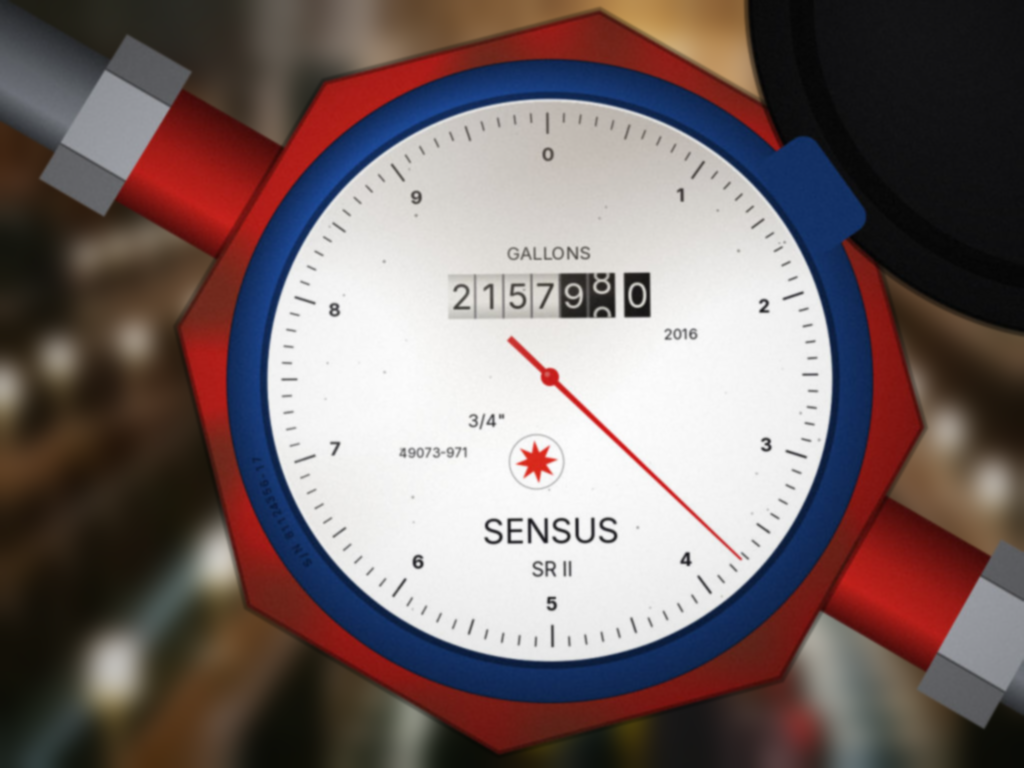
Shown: 2157983.7 gal
